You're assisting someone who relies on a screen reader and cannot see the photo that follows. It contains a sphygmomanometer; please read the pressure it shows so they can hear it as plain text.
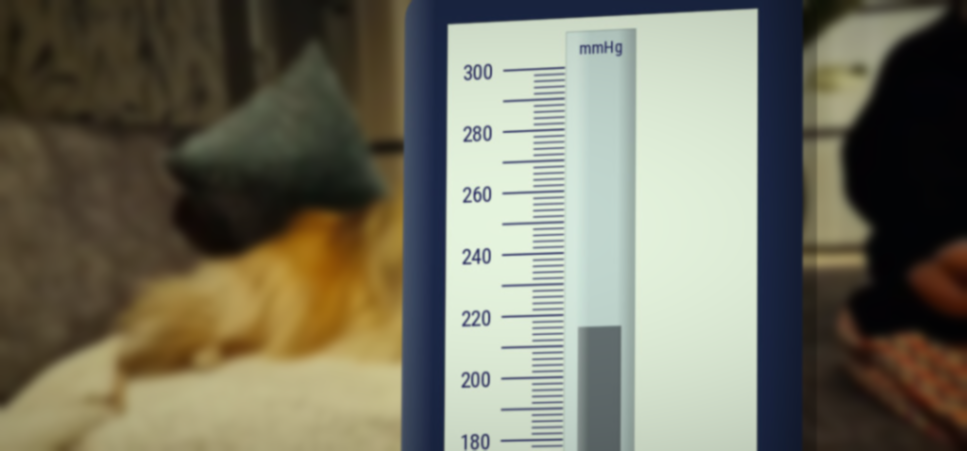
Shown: 216 mmHg
